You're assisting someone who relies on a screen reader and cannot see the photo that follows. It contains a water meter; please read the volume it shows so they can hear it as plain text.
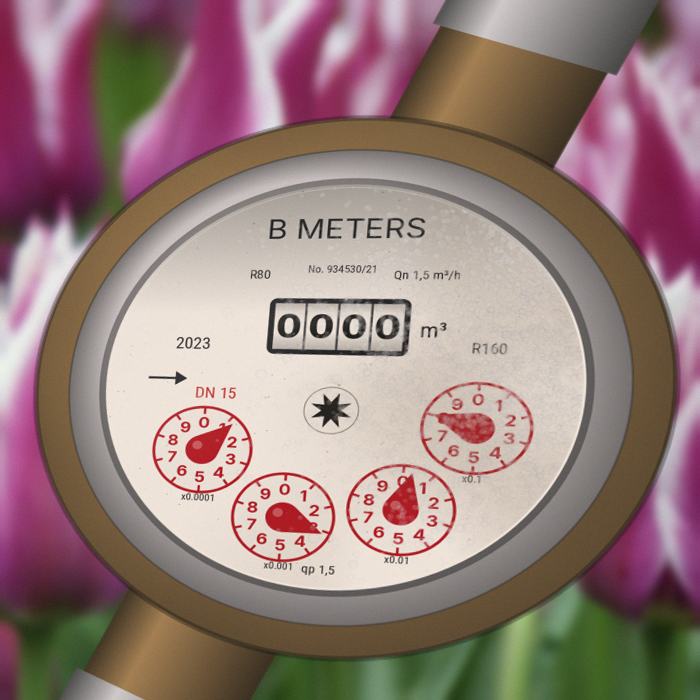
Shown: 0.8031 m³
